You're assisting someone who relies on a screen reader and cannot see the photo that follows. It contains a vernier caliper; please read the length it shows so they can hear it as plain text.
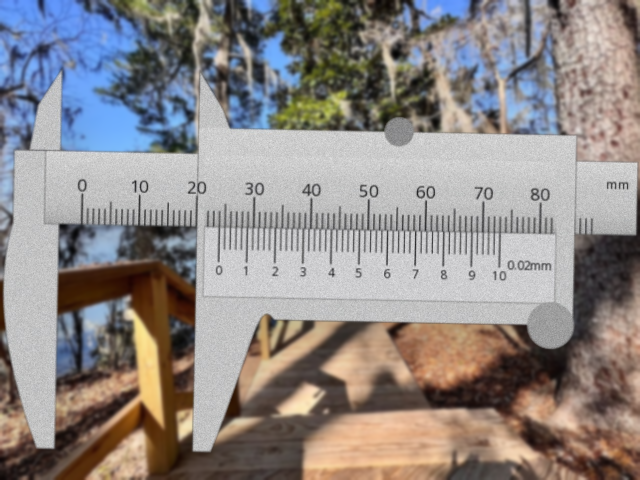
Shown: 24.0 mm
